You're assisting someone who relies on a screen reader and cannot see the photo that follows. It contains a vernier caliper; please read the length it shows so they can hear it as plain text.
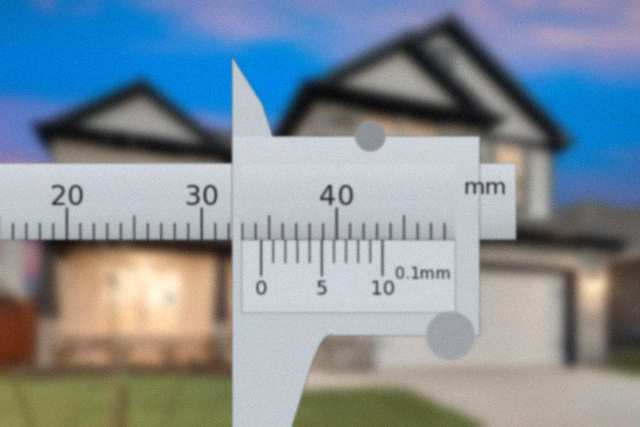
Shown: 34.4 mm
